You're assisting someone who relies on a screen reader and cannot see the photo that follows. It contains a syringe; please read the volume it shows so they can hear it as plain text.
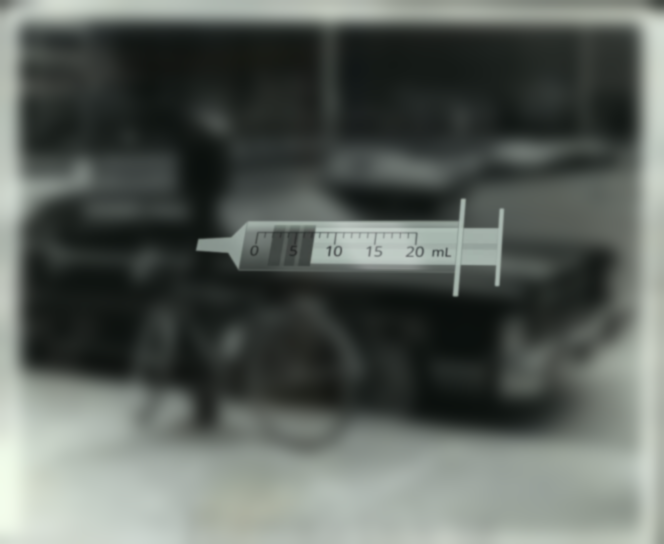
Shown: 2 mL
